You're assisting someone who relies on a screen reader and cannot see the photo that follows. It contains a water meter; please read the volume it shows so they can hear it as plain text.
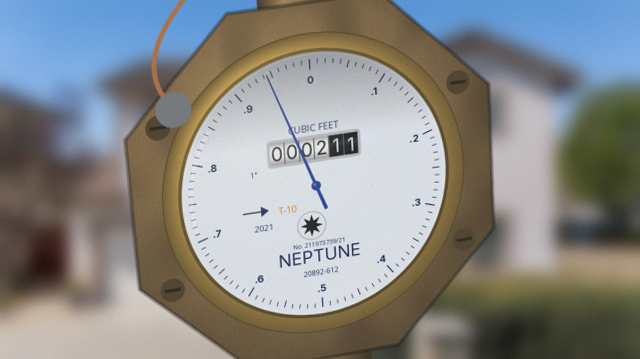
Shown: 210.94 ft³
